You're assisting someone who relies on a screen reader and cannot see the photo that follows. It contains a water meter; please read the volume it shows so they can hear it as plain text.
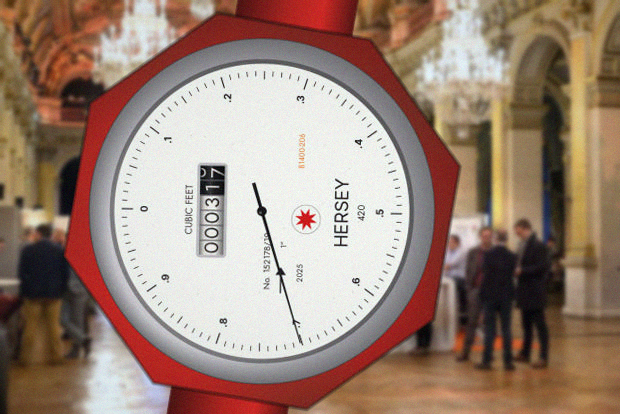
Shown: 316.70 ft³
